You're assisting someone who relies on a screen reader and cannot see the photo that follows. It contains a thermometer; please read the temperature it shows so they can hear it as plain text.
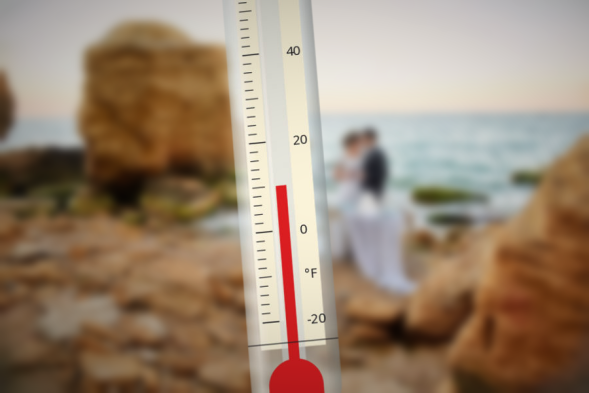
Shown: 10 °F
